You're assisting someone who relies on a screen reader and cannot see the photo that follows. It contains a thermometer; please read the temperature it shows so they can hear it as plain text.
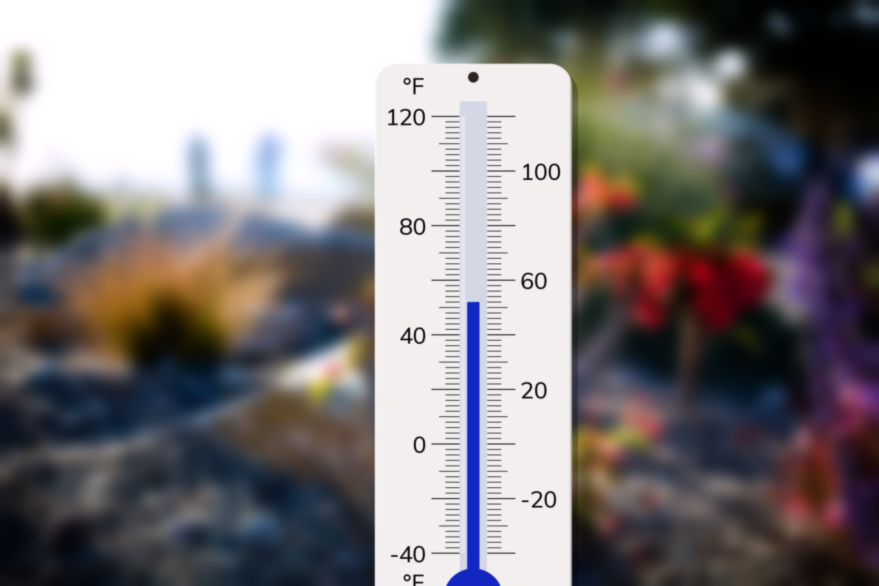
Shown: 52 °F
